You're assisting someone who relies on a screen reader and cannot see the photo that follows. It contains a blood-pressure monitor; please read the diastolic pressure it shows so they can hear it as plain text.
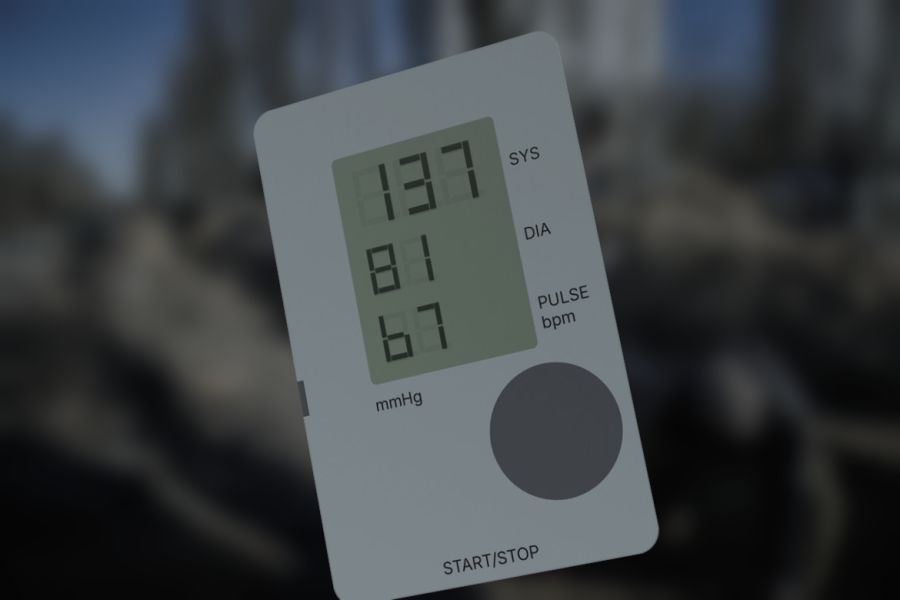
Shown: 81 mmHg
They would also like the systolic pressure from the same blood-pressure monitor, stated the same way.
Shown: 137 mmHg
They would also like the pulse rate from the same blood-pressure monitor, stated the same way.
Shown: 67 bpm
